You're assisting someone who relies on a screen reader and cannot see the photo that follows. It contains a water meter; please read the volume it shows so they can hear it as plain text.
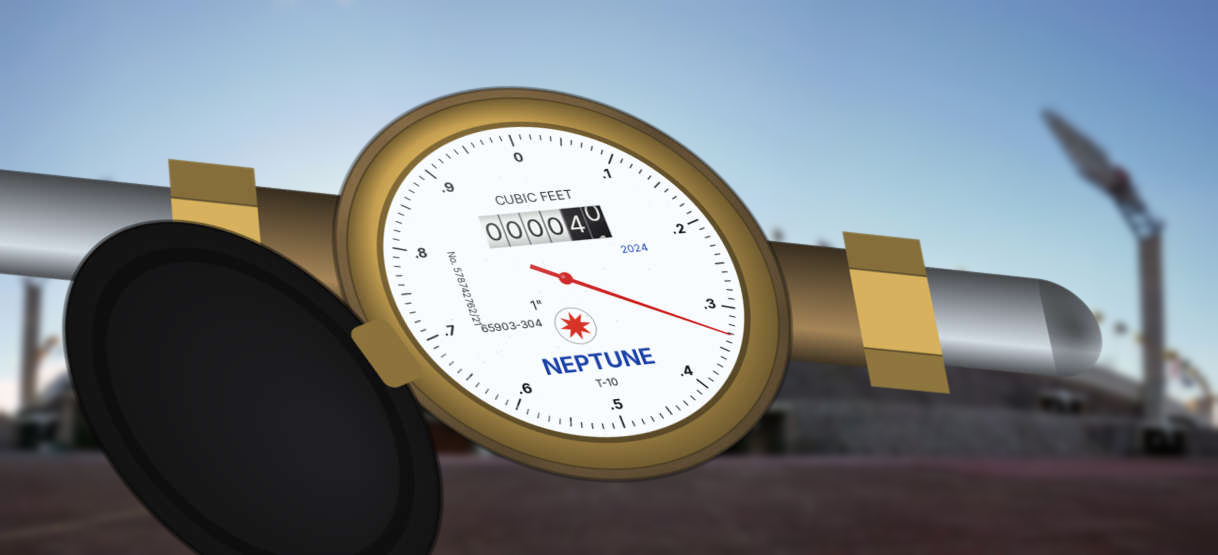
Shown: 40.33 ft³
